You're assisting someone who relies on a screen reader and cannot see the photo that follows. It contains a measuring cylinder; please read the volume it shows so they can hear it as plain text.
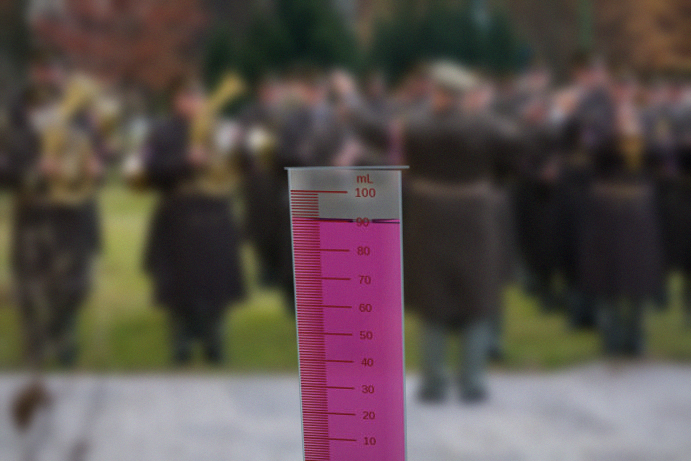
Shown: 90 mL
